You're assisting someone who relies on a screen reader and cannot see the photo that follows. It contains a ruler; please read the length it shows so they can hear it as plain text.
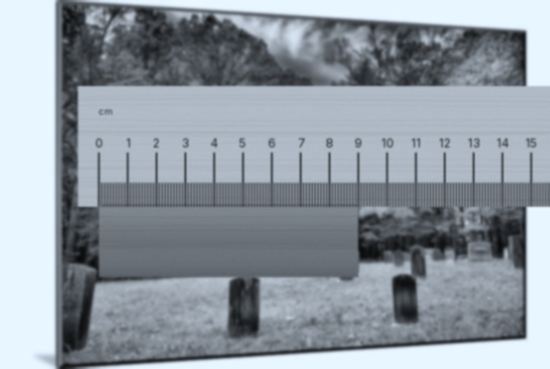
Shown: 9 cm
